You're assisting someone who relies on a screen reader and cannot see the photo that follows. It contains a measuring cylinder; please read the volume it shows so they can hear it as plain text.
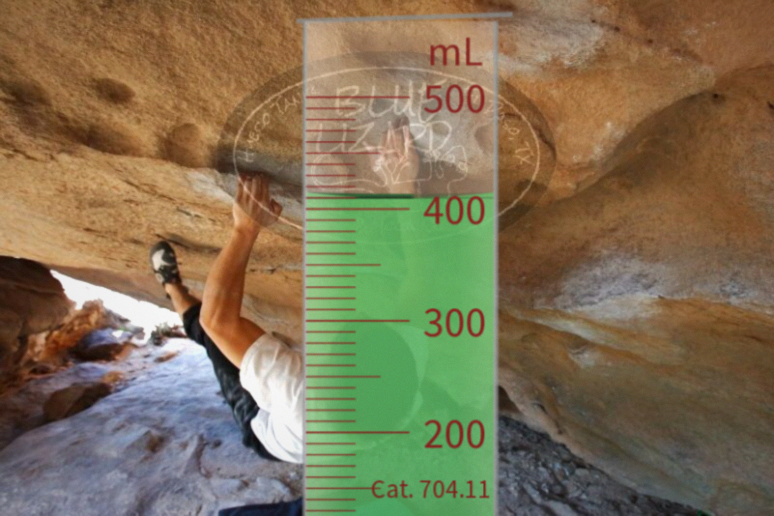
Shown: 410 mL
